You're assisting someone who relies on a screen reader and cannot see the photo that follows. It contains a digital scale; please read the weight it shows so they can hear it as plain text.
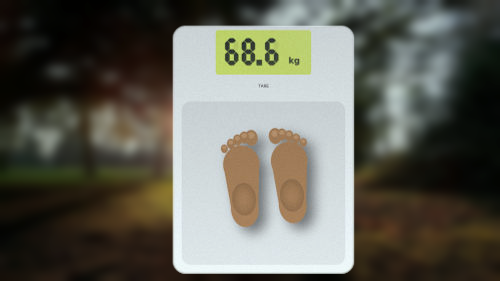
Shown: 68.6 kg
